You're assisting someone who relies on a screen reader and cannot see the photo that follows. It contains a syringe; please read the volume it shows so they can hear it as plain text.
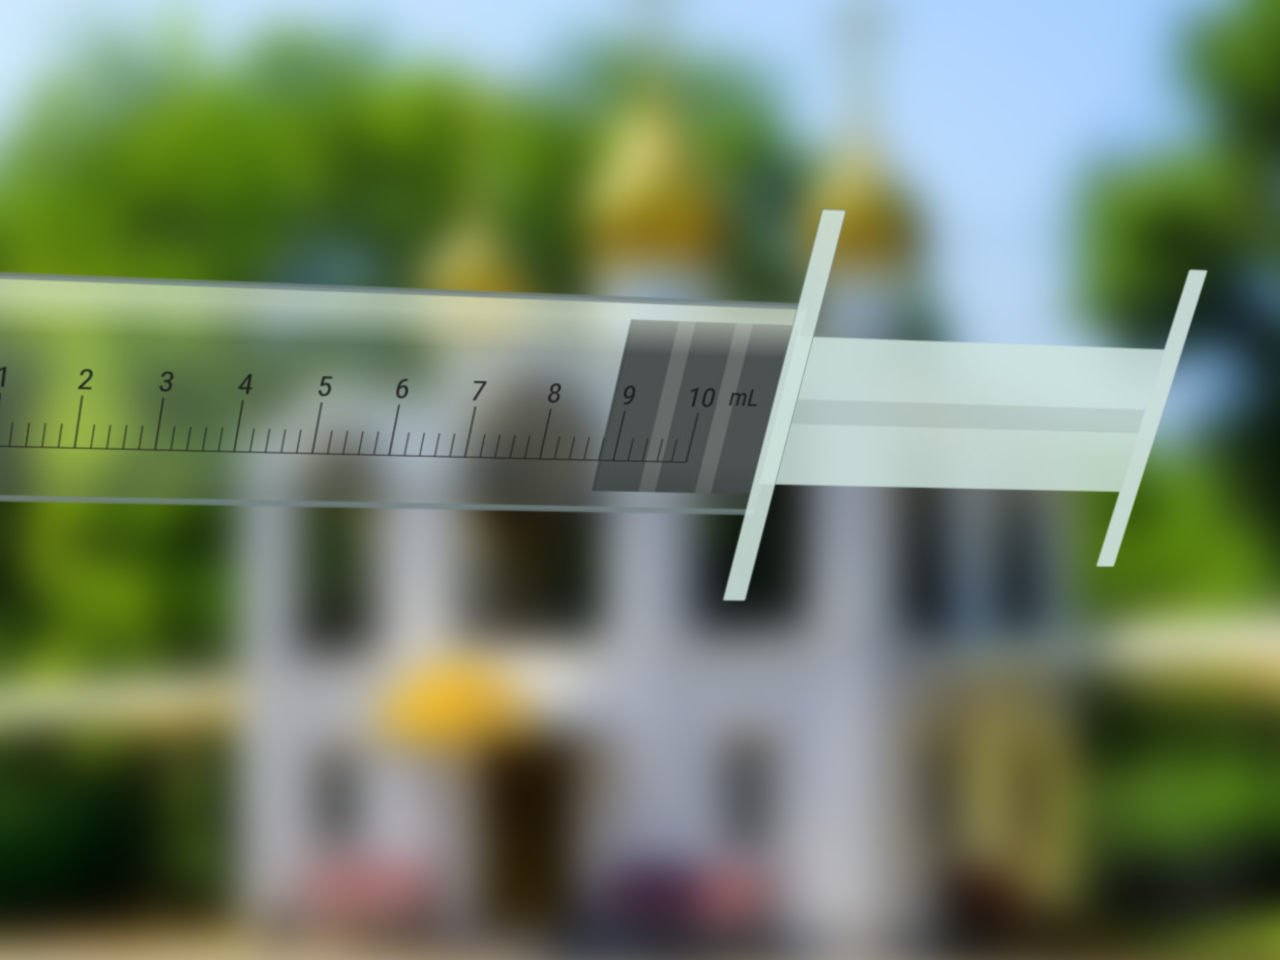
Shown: 8.8 mL
